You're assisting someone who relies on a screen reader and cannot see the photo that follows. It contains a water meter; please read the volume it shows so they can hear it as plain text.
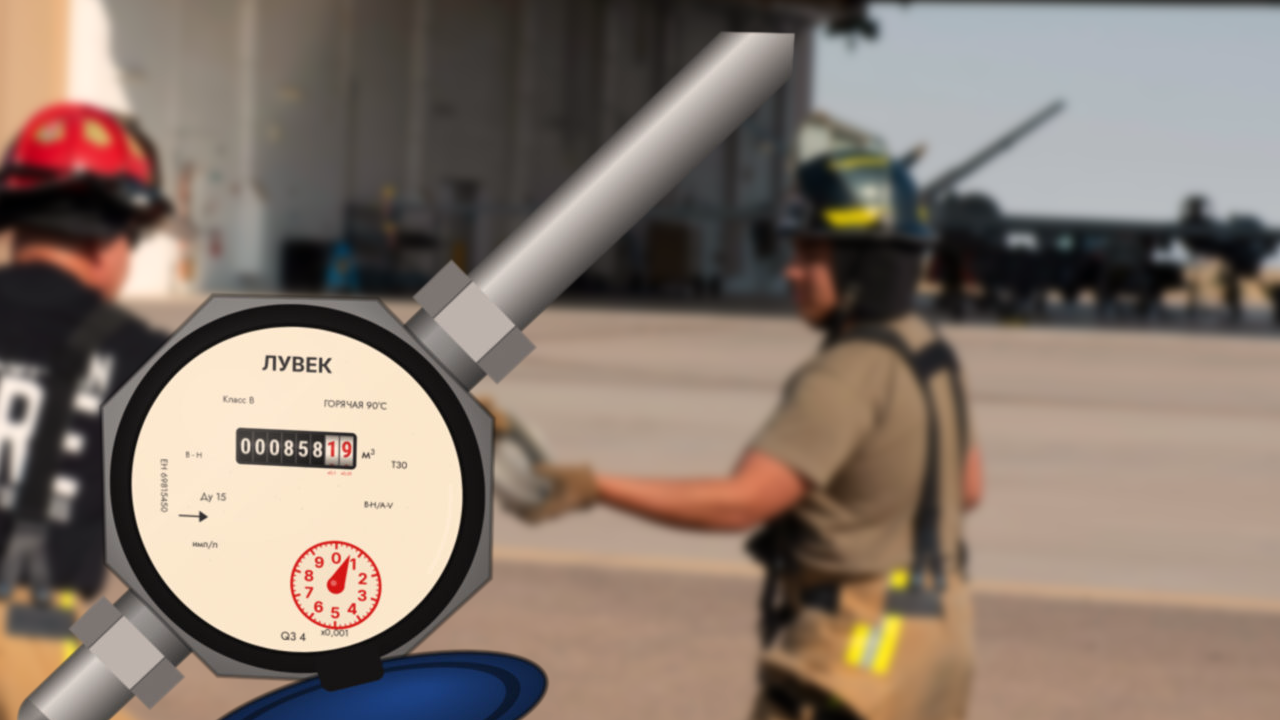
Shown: 858.190 m³
